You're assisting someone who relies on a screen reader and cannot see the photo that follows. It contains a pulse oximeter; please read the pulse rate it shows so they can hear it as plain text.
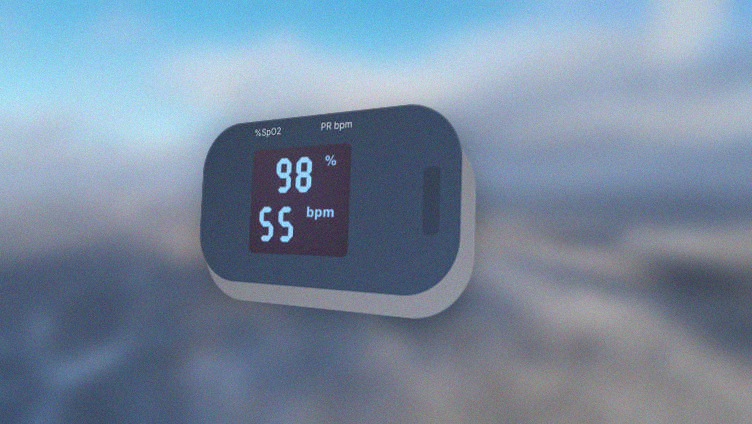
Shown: 55 bpm
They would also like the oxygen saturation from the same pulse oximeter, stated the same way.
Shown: 98 %
